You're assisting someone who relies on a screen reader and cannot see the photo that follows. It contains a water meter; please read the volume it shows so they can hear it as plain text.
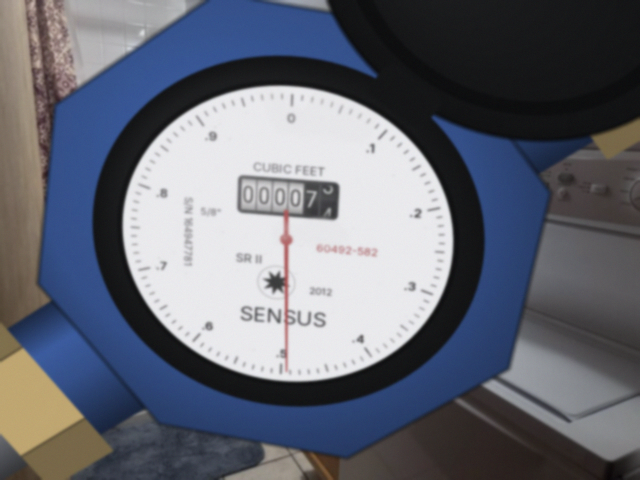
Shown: 73.49 ft³
